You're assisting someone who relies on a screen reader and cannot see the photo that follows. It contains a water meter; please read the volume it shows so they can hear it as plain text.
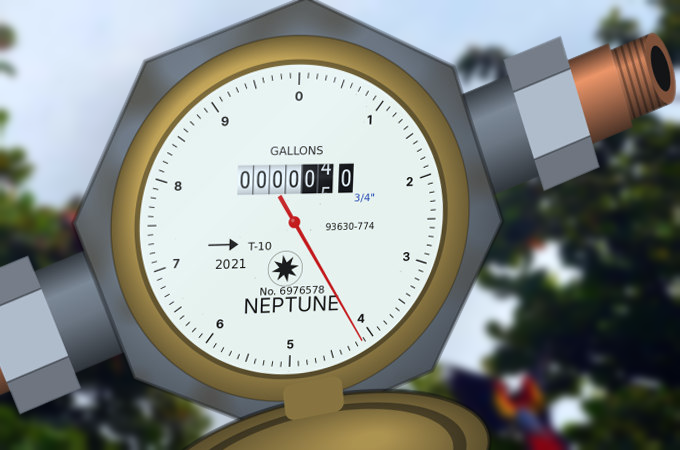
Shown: 44.1 gal
